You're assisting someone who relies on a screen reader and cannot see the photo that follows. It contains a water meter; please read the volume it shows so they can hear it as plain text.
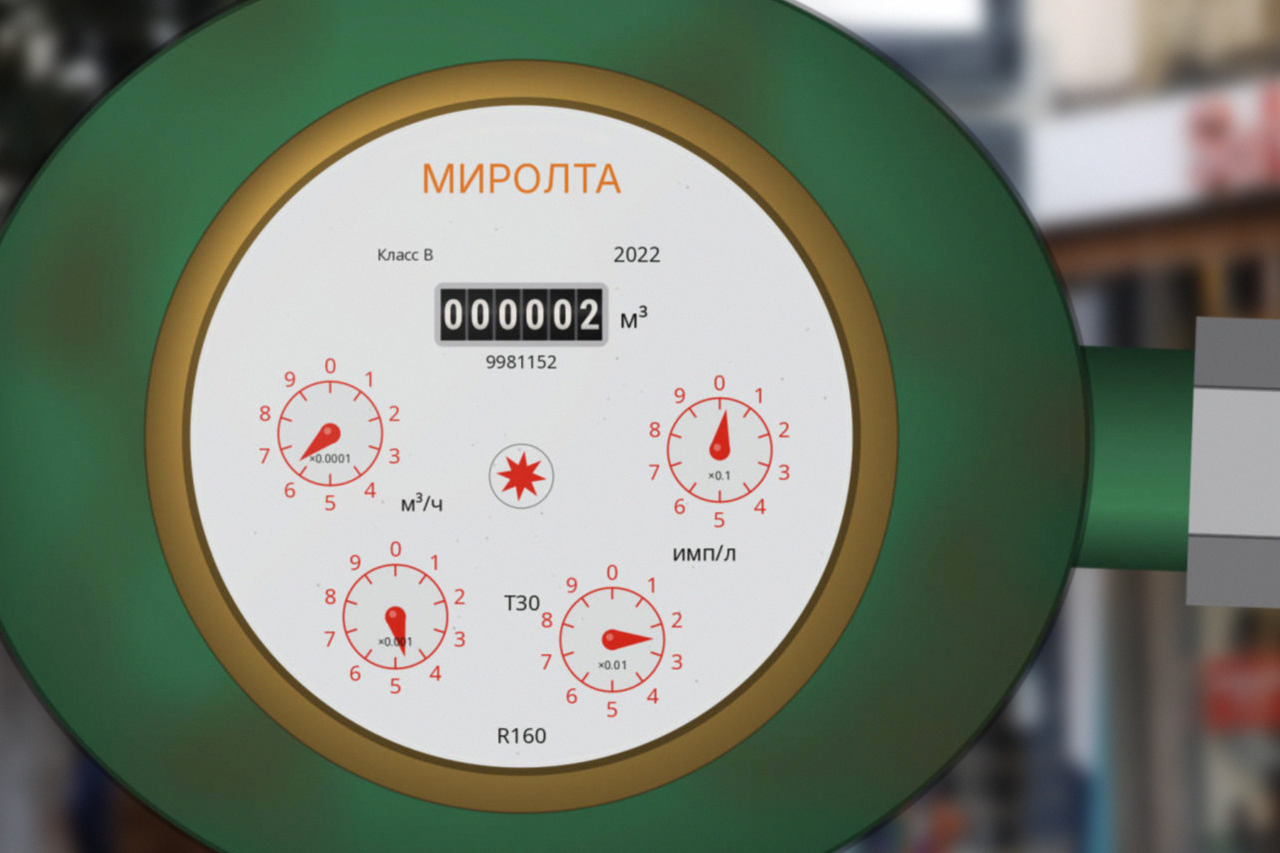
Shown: 2.0246 m³
